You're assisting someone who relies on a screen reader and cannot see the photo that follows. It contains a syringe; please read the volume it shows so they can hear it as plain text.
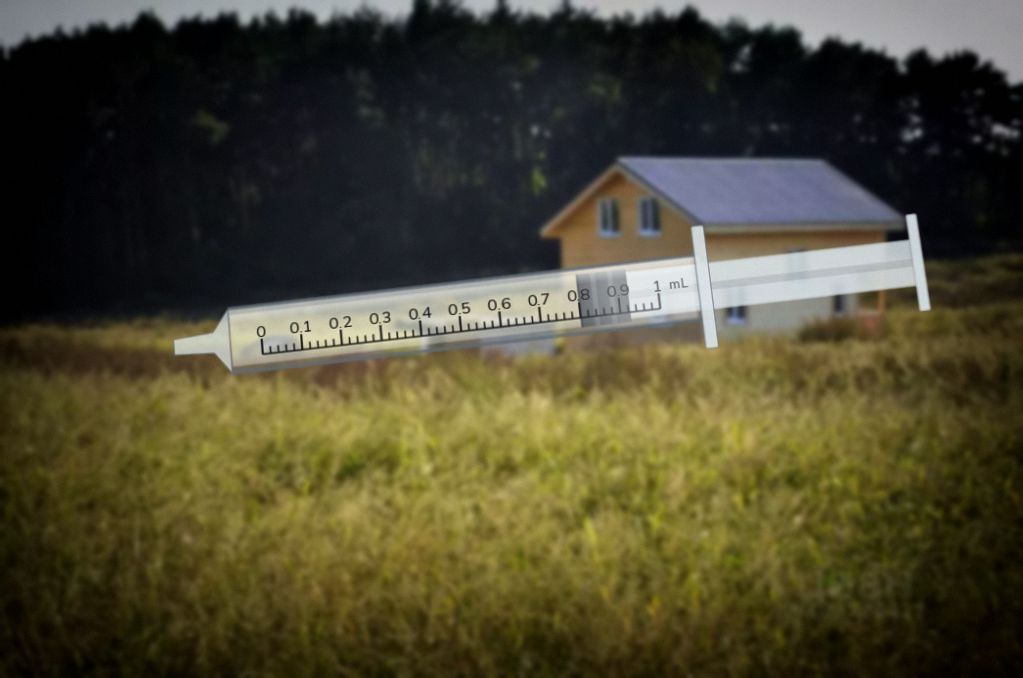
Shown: 0.8 mL
